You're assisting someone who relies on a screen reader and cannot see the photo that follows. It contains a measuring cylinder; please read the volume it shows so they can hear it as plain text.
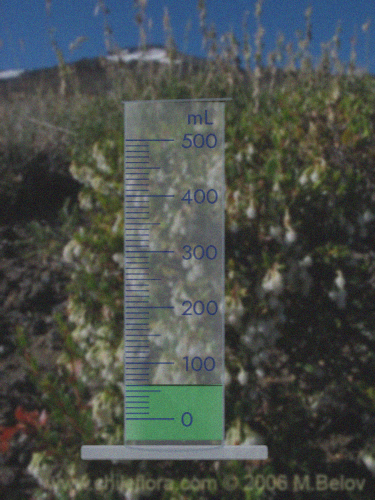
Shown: 60 mL
